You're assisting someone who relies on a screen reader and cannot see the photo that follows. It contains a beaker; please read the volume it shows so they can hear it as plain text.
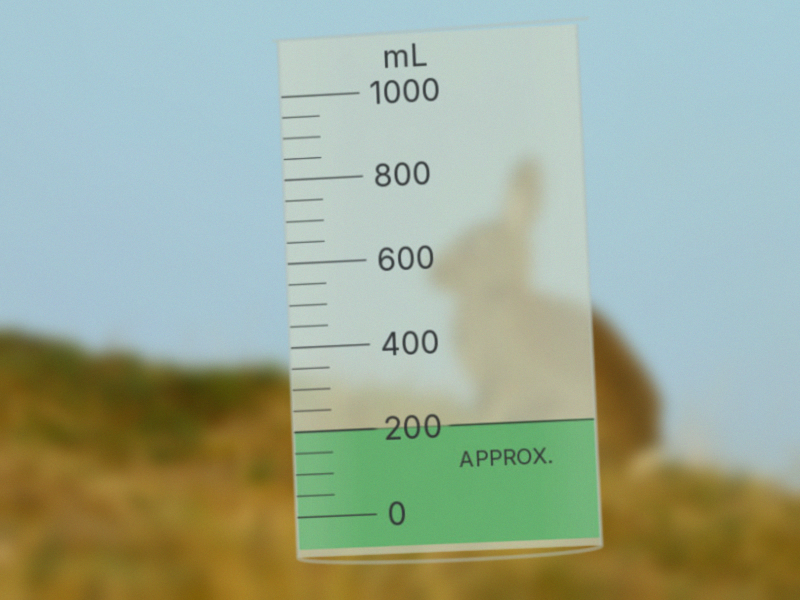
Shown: 200 mL
